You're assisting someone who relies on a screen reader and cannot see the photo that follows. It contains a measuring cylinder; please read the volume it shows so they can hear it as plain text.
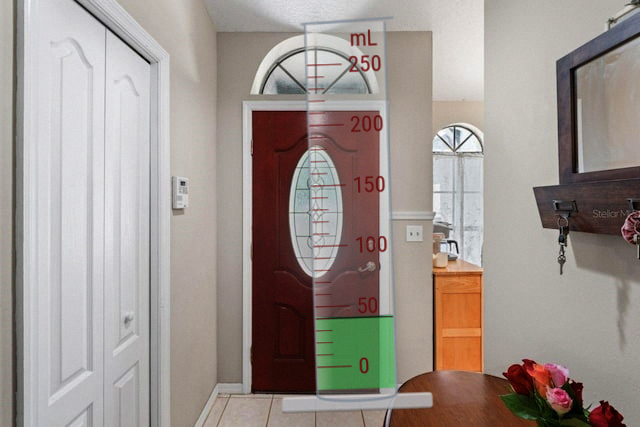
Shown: 40 mL
